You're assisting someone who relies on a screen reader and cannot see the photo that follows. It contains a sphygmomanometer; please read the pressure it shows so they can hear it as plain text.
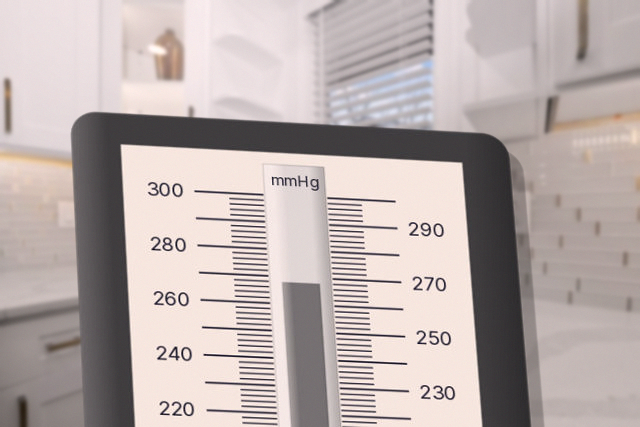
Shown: 268 mmHg
